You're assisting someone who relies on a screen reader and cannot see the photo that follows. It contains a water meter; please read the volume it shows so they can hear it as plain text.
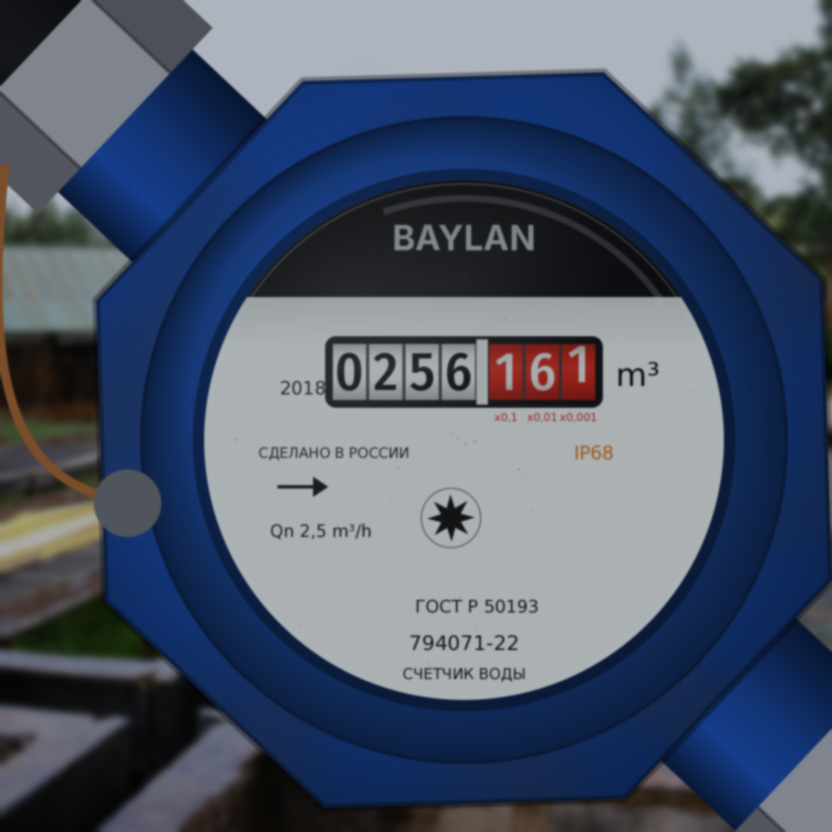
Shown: 256.161 m³
